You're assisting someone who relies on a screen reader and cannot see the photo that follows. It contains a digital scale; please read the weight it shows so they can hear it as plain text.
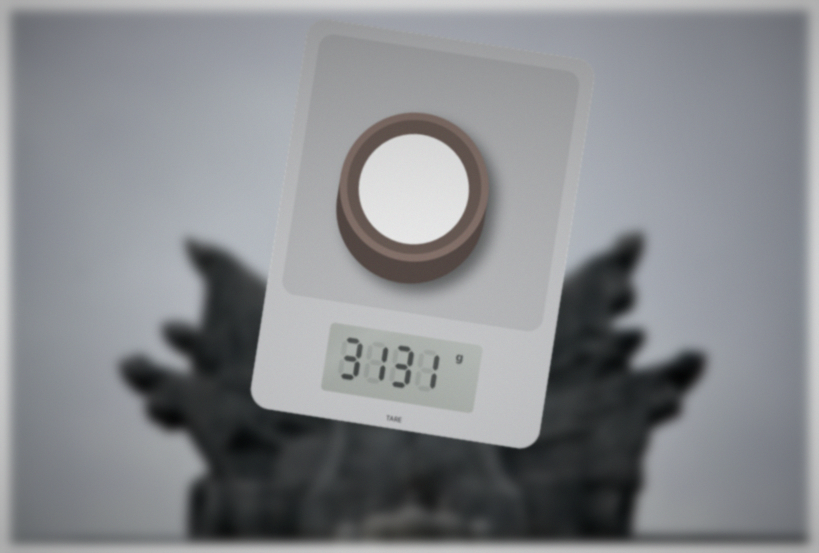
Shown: 3131 g
